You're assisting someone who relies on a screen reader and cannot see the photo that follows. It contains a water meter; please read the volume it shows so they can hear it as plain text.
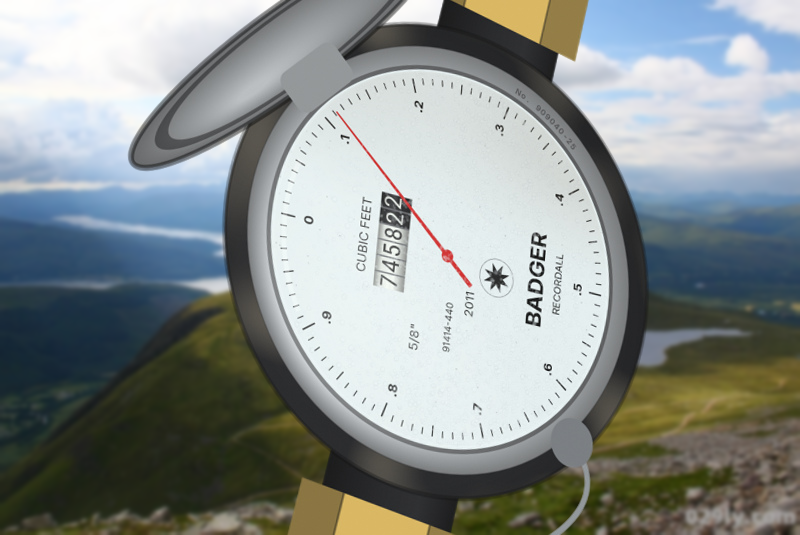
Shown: 745822.11 ft³
